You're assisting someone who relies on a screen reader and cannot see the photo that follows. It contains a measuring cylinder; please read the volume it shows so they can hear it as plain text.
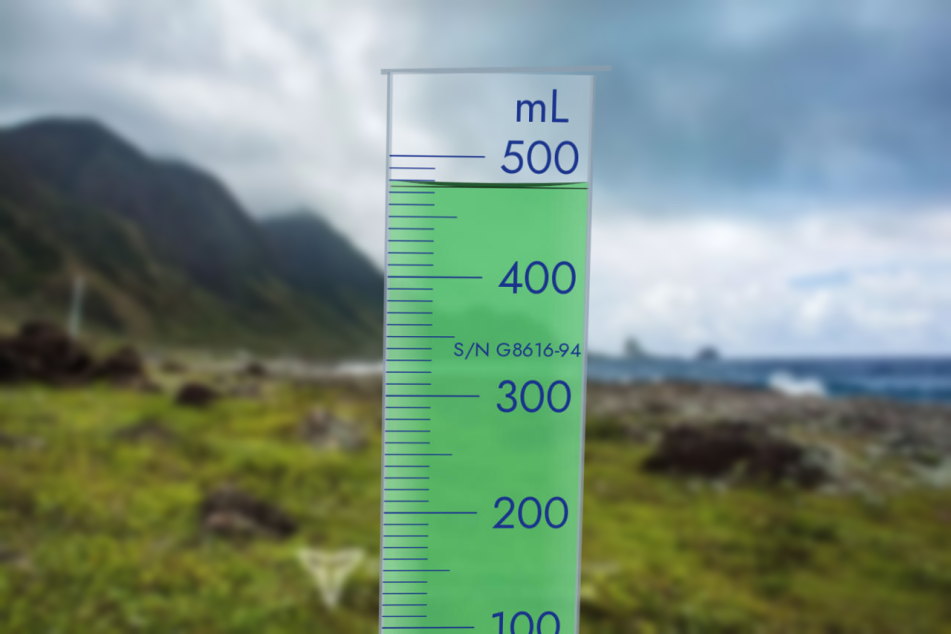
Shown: 475 mL
